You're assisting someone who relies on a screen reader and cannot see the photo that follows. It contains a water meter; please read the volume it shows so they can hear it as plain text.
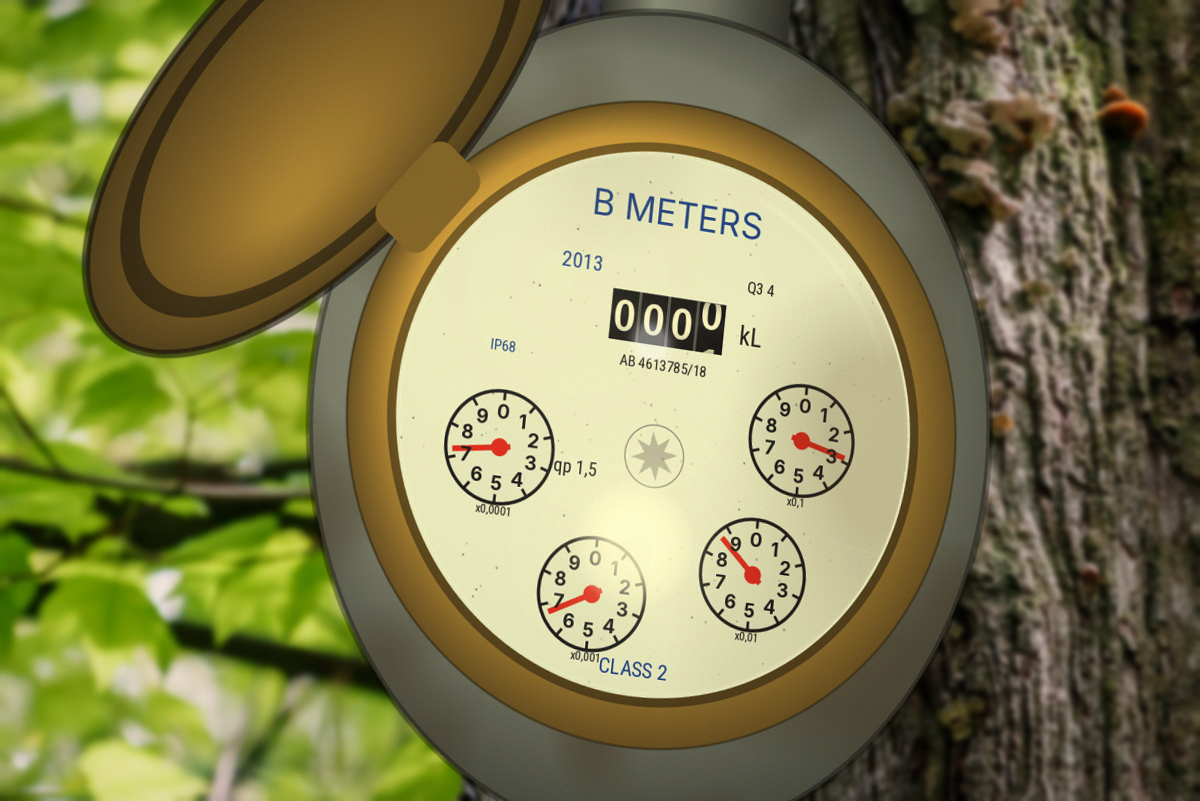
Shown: 0.2867 kL
